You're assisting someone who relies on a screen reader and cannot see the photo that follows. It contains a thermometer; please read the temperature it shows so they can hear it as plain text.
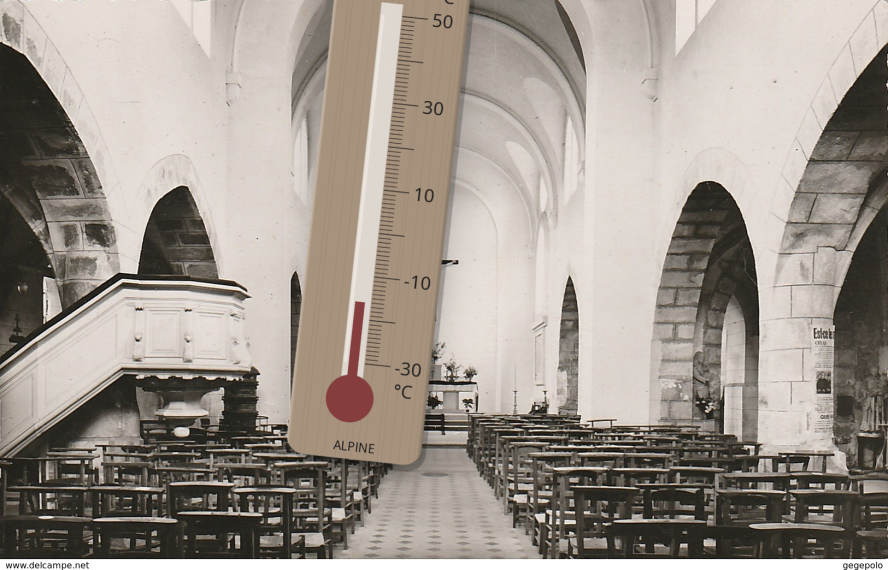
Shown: -16 °C
